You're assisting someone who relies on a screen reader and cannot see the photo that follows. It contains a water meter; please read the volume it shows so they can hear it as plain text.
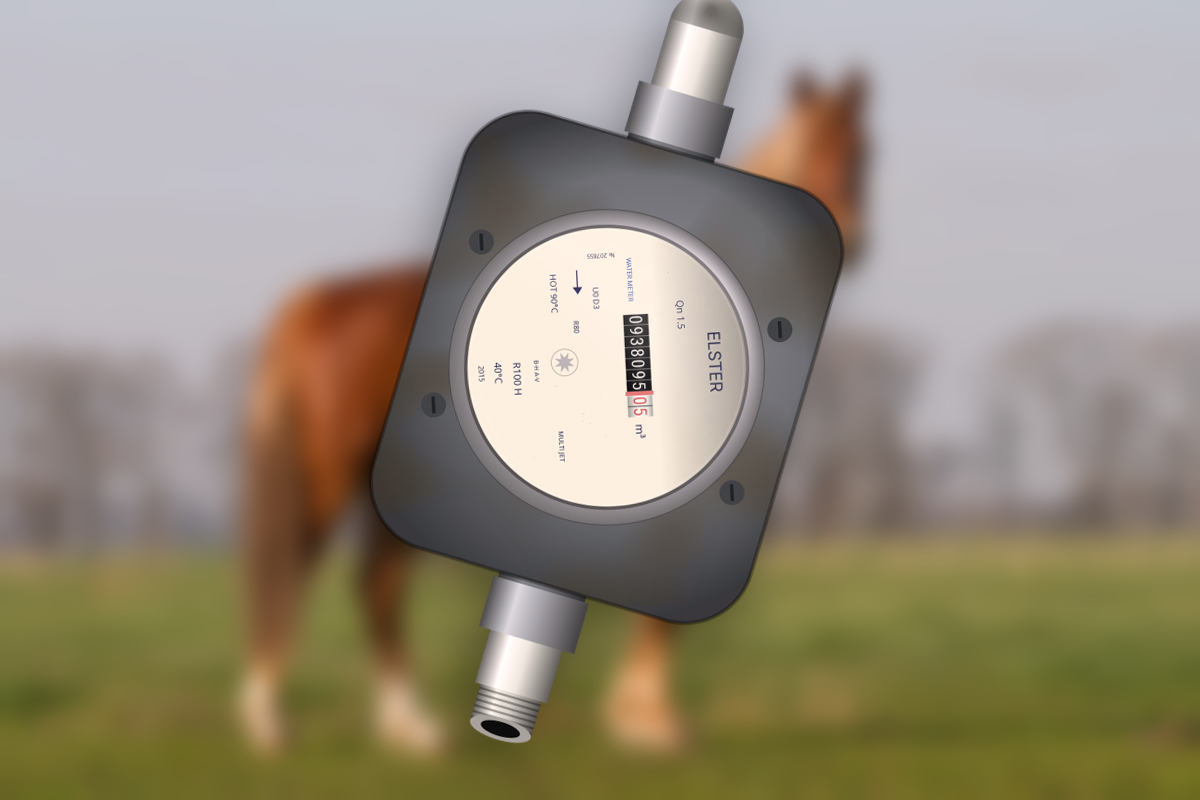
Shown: 938095.05 m³
